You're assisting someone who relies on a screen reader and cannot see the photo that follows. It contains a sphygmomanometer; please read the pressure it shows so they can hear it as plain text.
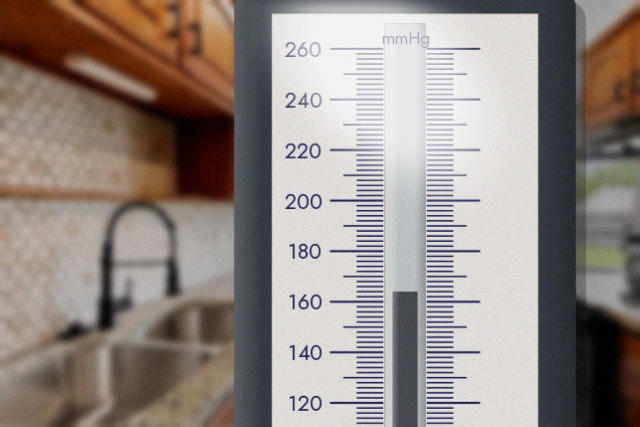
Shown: 164 mmHg
